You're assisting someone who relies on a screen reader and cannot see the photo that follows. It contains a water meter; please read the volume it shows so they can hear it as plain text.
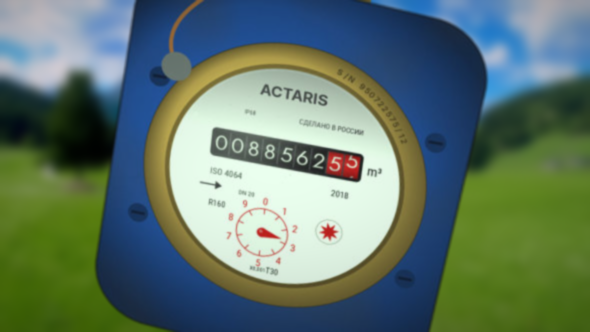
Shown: 88562.552 m³
